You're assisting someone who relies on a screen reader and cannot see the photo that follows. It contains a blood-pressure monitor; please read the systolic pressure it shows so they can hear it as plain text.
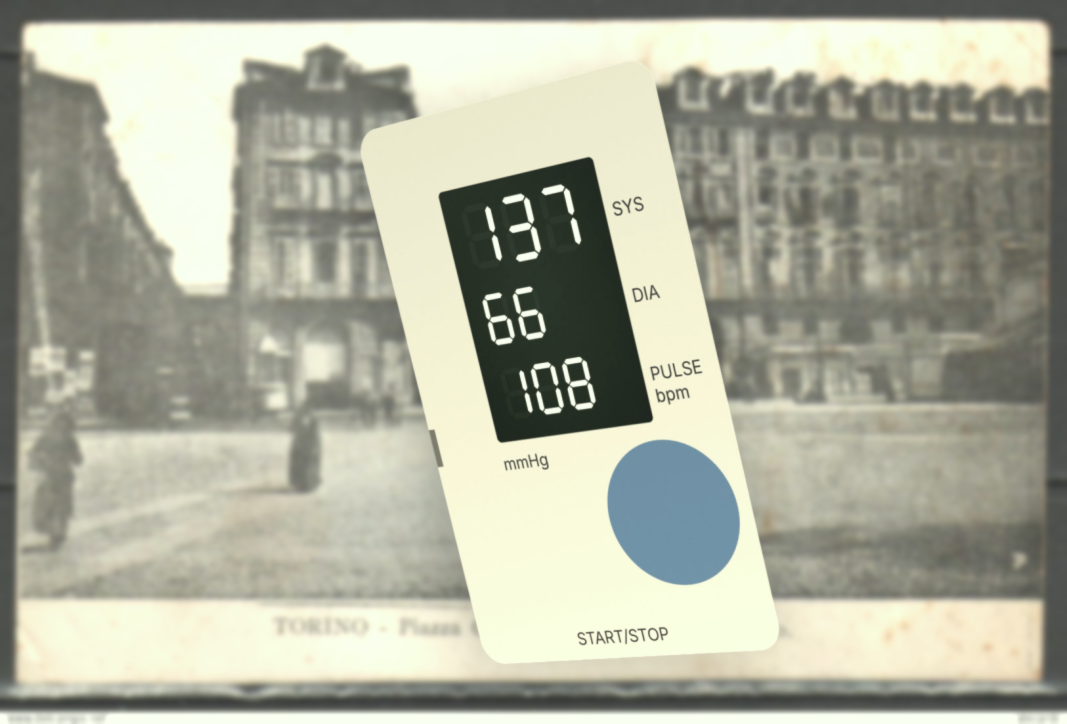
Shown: 137 mmHg
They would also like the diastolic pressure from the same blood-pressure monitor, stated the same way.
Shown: 66 mmHg
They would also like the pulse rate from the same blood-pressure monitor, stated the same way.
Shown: 108 bpm
